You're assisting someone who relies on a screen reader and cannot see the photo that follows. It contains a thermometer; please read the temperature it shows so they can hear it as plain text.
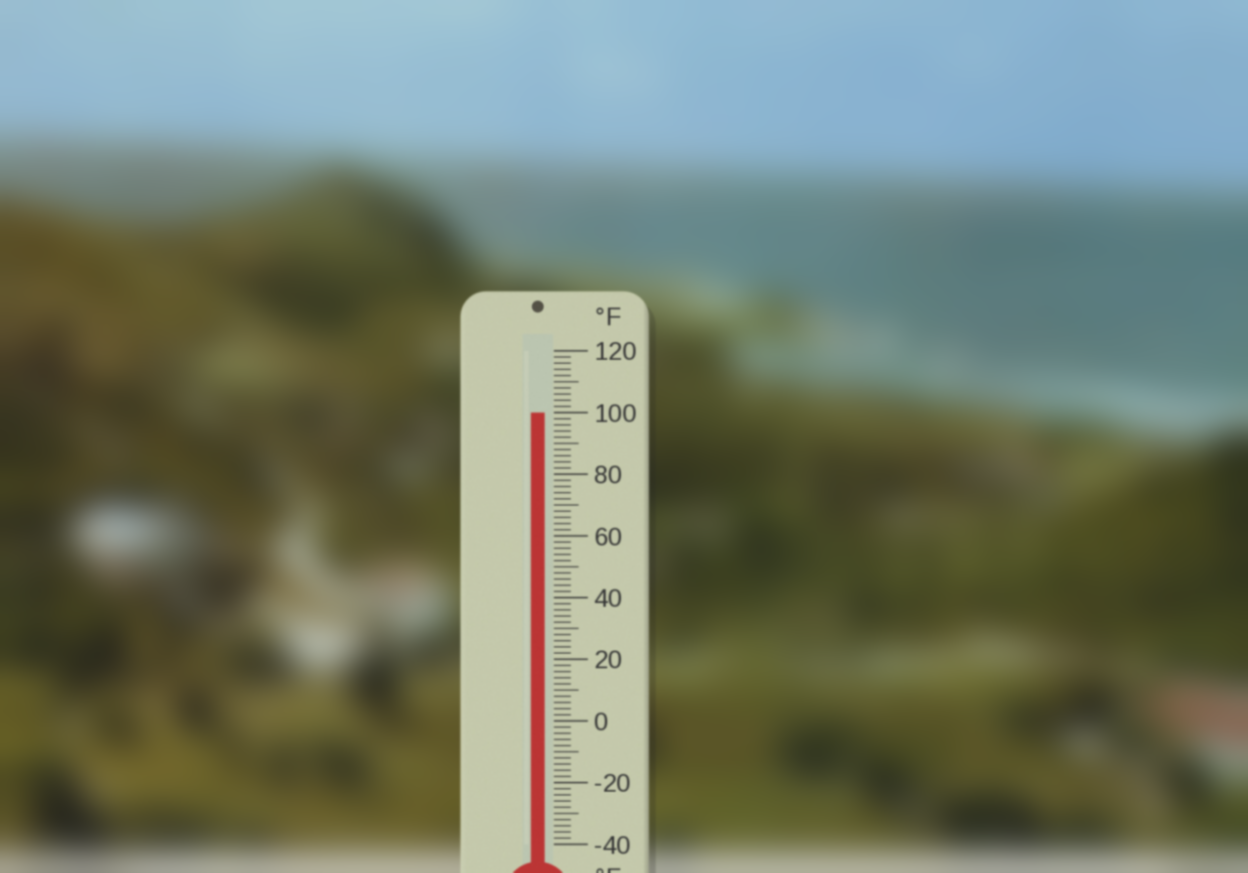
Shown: 100 °F
